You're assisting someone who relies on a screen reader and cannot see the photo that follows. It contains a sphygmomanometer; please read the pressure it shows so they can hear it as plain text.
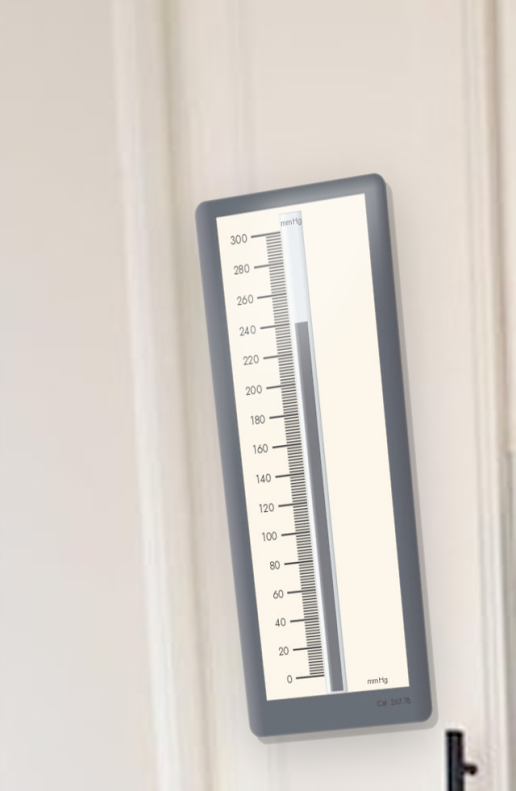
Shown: 240 mmHg
